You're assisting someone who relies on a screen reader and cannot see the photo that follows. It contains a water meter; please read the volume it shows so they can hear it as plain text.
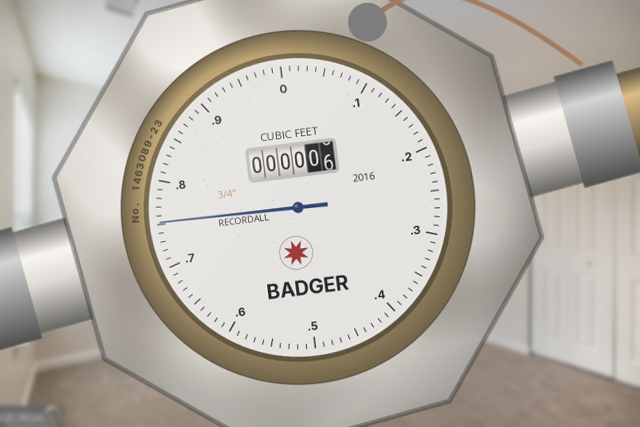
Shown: 5.75 ft³
